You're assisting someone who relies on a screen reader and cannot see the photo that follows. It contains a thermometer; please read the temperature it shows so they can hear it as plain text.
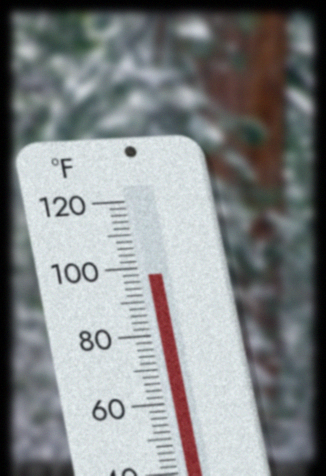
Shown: 98 °F
